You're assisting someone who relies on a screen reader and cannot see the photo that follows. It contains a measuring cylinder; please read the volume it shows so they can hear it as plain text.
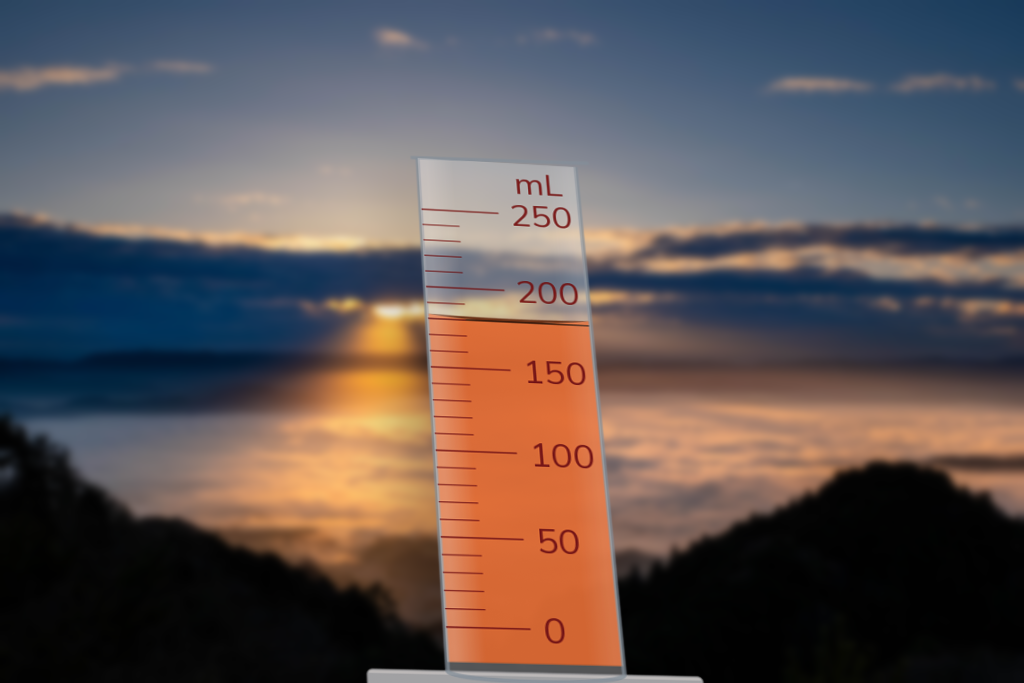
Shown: 180 mL
